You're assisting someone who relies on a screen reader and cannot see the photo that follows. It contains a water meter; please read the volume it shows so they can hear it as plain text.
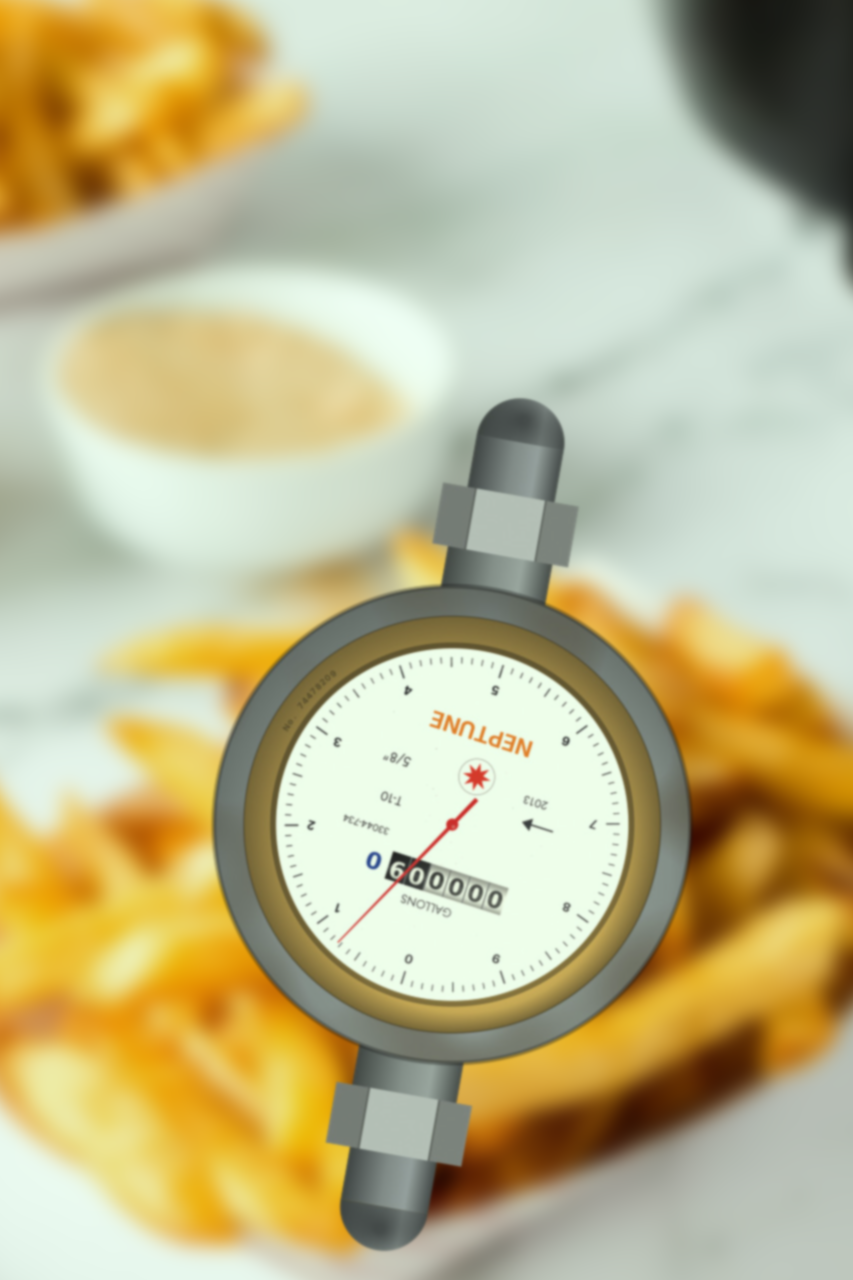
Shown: 90.7 gal
